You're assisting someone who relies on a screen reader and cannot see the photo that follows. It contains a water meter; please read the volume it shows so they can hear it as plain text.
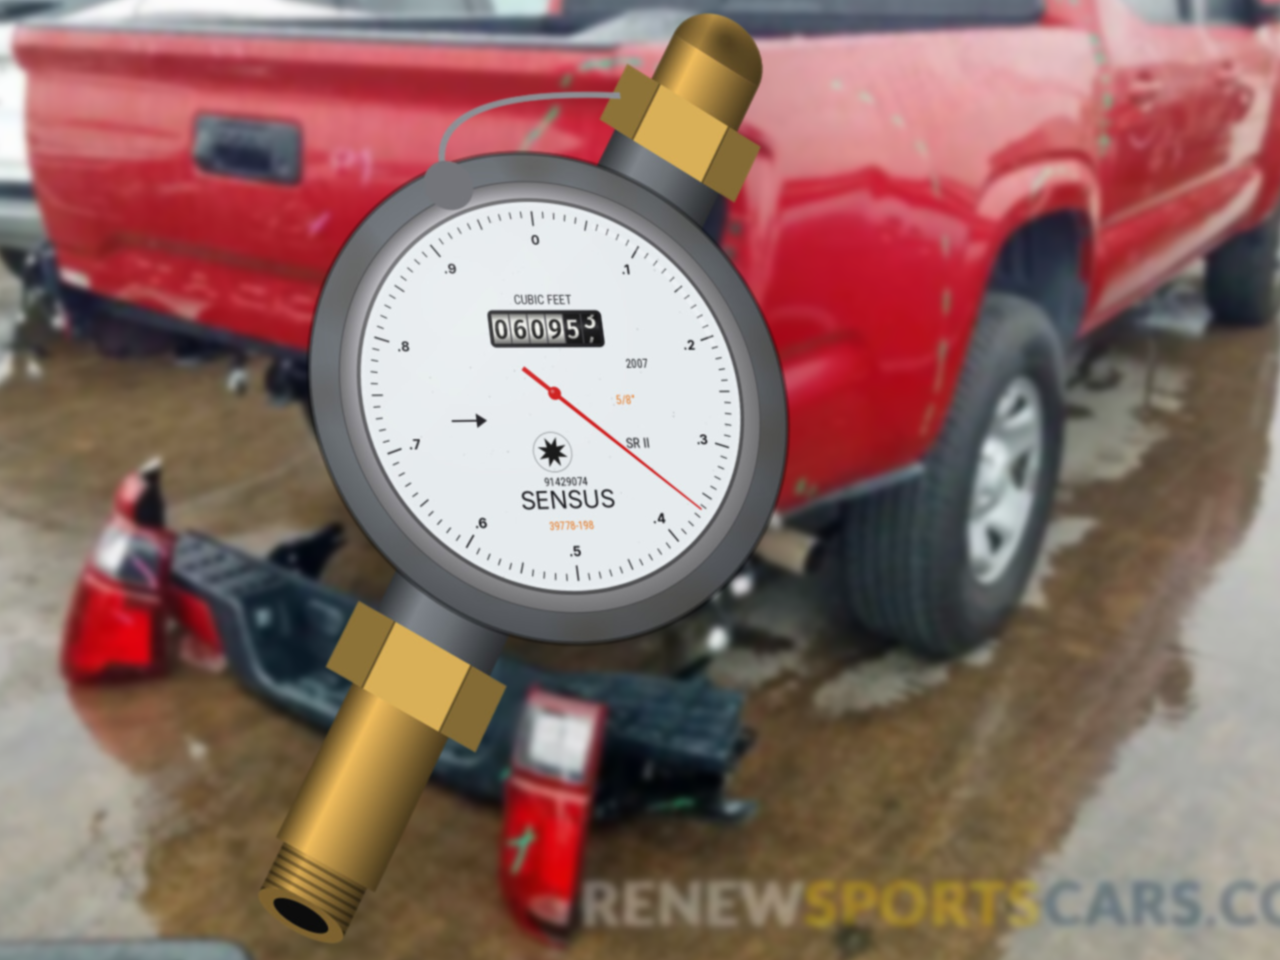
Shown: 60953.36 ft³
